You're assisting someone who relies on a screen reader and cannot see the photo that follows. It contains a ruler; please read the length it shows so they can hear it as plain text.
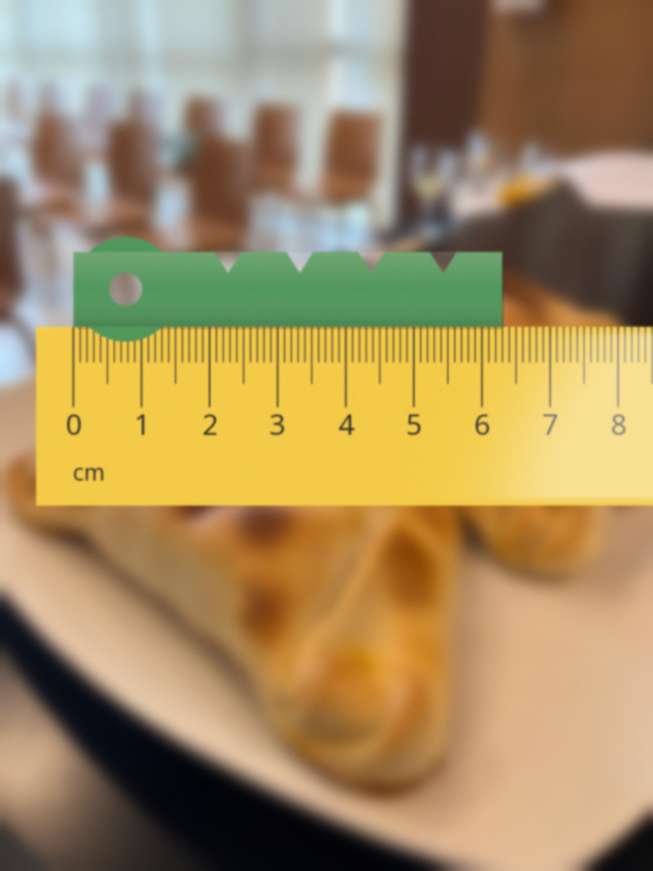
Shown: 6.3 cm
